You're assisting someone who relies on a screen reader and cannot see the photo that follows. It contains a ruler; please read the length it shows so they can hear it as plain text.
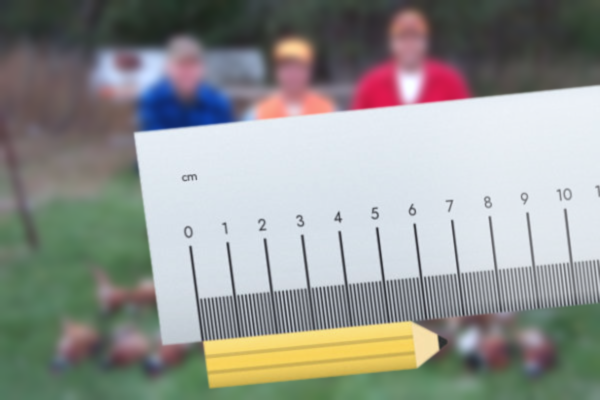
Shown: 6.5 cm
